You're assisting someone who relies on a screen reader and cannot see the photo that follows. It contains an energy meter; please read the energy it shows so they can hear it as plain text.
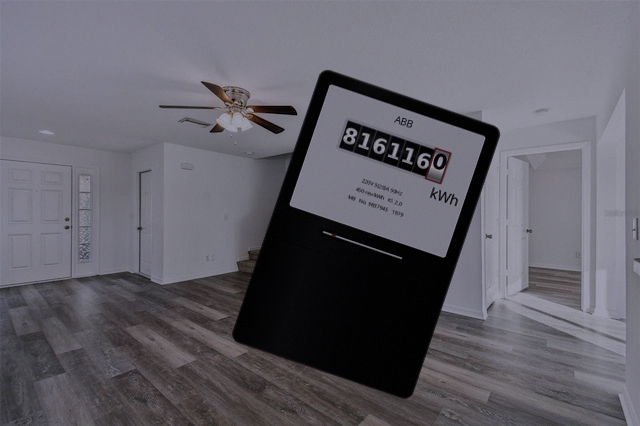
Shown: 816116.0 kWh
